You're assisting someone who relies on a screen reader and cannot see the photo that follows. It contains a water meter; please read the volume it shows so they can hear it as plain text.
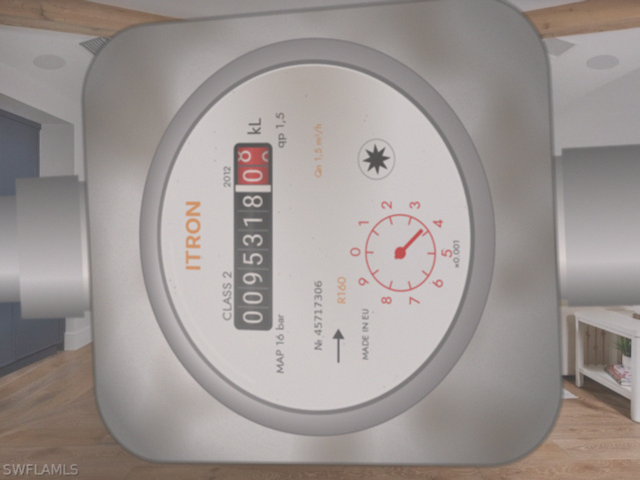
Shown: 95318.083 kL
